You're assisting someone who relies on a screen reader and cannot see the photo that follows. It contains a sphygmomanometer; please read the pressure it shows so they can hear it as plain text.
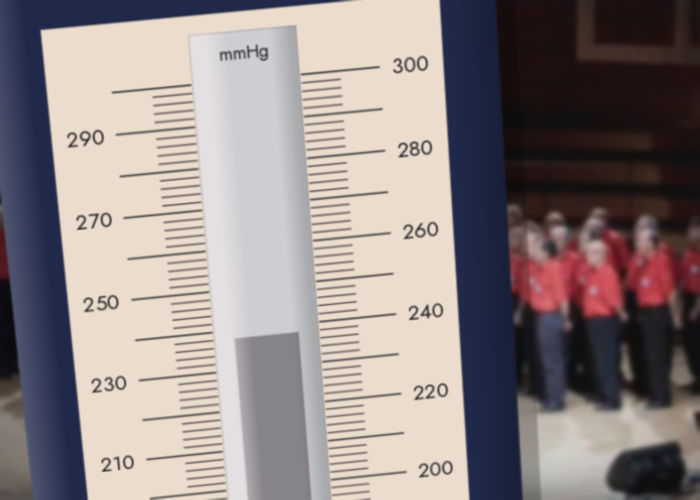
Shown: 238 mmHg
